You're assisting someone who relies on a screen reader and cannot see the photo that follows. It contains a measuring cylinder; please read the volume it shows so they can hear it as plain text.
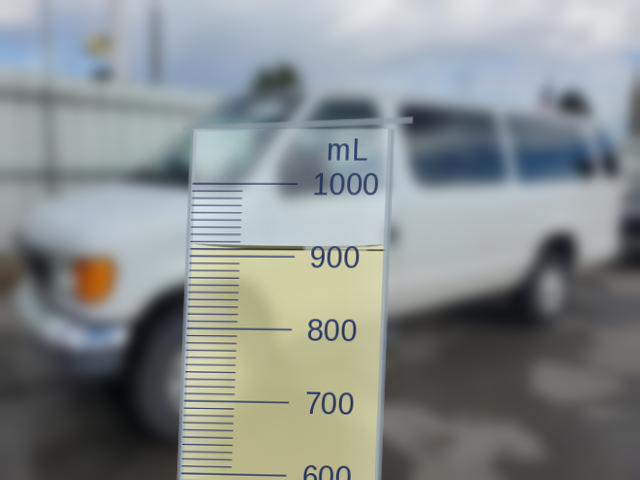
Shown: 910 mL
